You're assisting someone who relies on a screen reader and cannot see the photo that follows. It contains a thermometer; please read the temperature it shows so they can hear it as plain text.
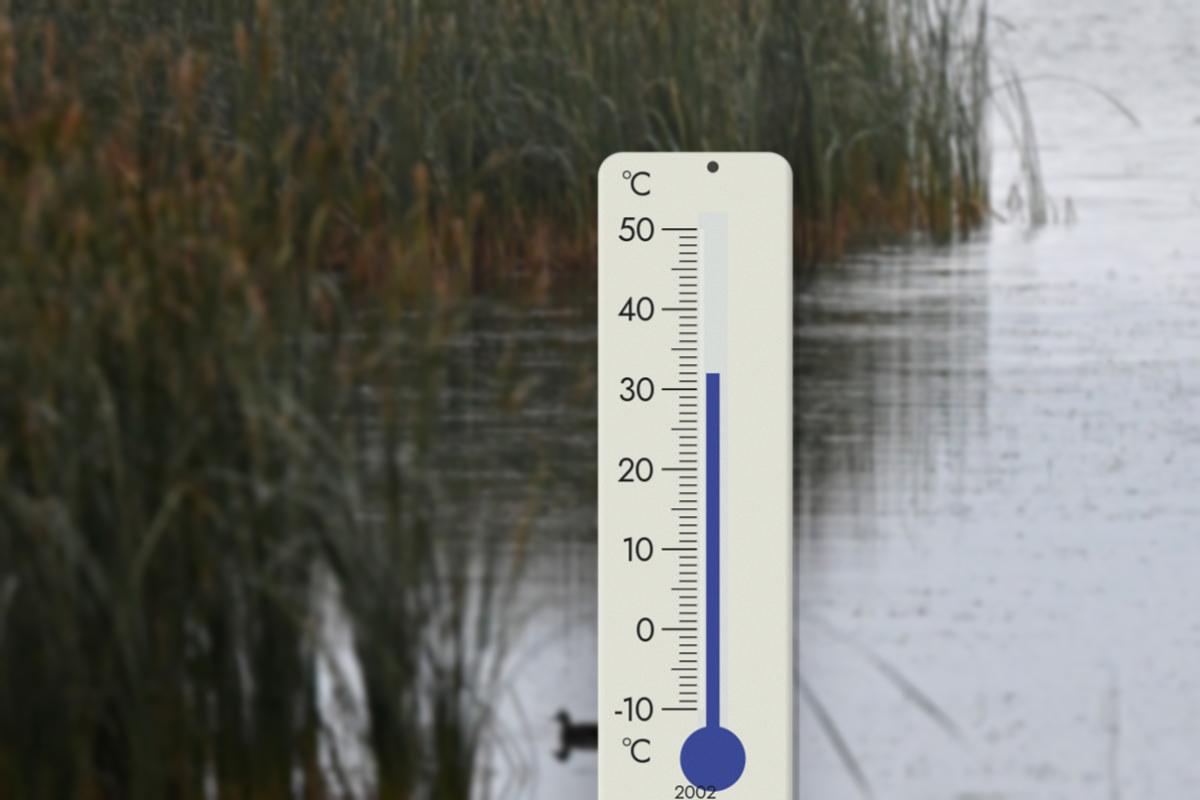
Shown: 32 °C
